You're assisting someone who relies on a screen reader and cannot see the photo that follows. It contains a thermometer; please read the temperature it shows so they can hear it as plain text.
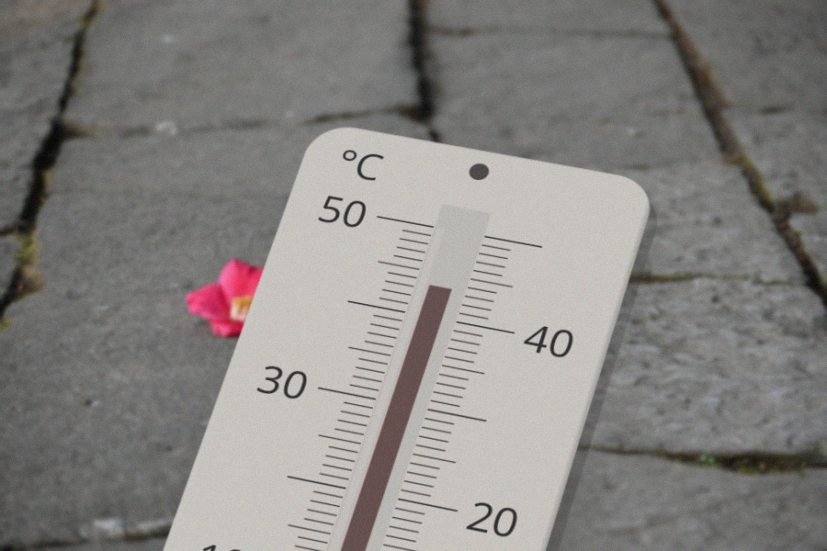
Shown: 43.5 °C
